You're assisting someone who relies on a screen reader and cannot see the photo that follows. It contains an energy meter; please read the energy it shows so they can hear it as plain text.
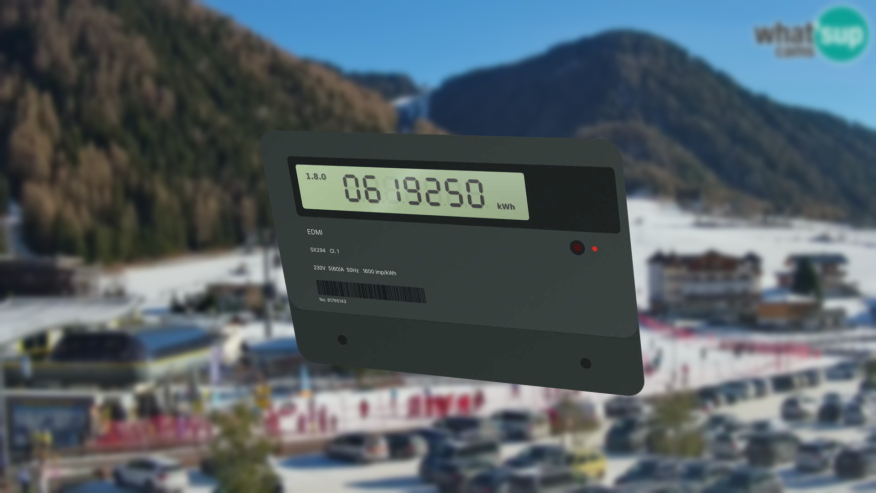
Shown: 619250 kWh
